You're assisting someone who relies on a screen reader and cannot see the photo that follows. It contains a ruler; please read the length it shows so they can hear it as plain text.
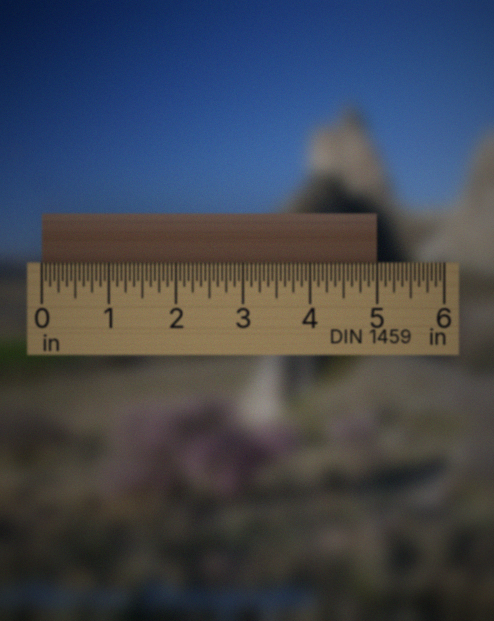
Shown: 5 in
